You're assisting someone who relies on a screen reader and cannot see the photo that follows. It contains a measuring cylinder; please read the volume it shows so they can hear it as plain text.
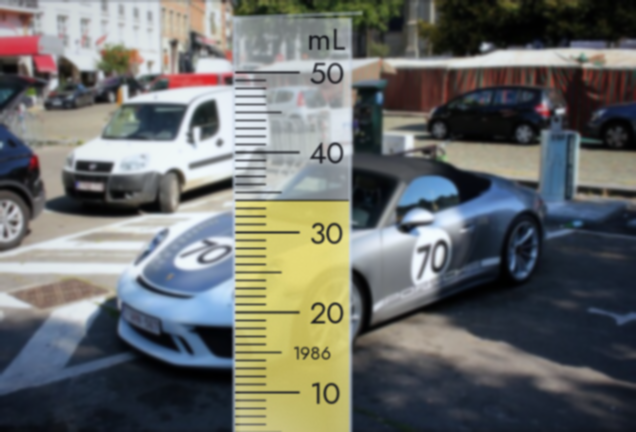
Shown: 34 mL
